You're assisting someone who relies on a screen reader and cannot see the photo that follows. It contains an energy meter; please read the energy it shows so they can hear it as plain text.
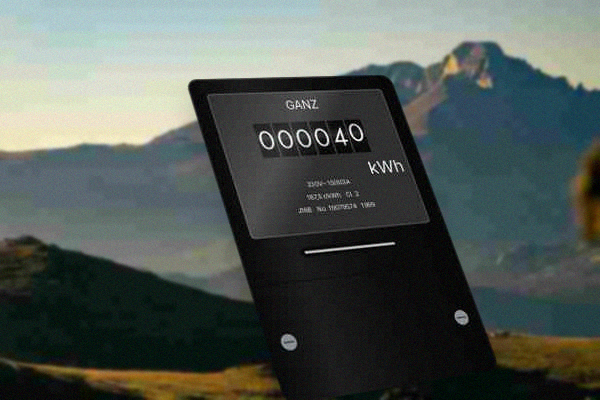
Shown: 40 kWh
